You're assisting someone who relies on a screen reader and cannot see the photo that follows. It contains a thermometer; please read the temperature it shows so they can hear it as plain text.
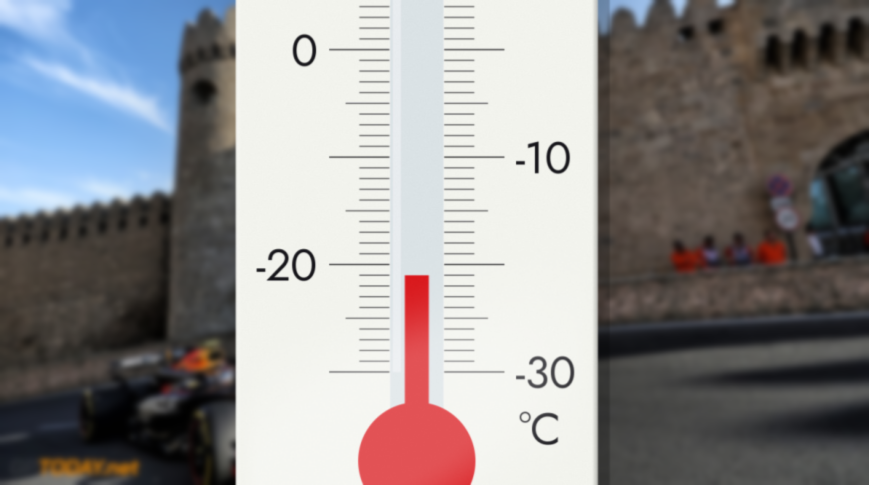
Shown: -21 °C
